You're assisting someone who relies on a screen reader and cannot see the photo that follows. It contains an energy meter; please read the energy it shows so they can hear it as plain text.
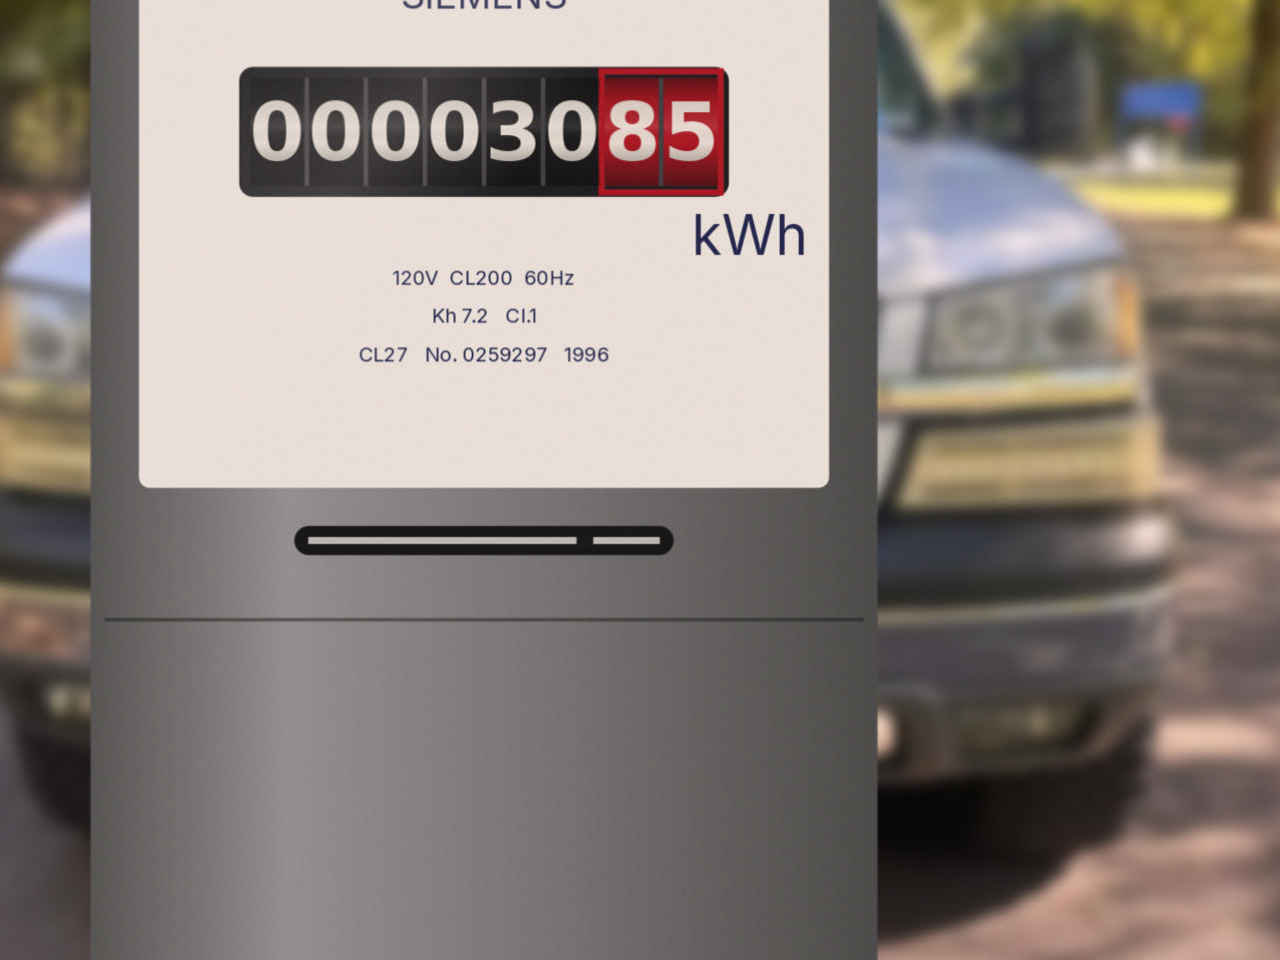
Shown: 30.85 kWh
